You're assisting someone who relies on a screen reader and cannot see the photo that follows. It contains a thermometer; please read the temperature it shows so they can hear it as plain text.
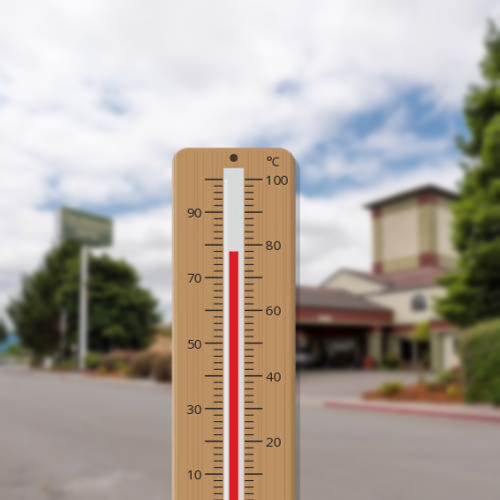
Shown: 78 °C
